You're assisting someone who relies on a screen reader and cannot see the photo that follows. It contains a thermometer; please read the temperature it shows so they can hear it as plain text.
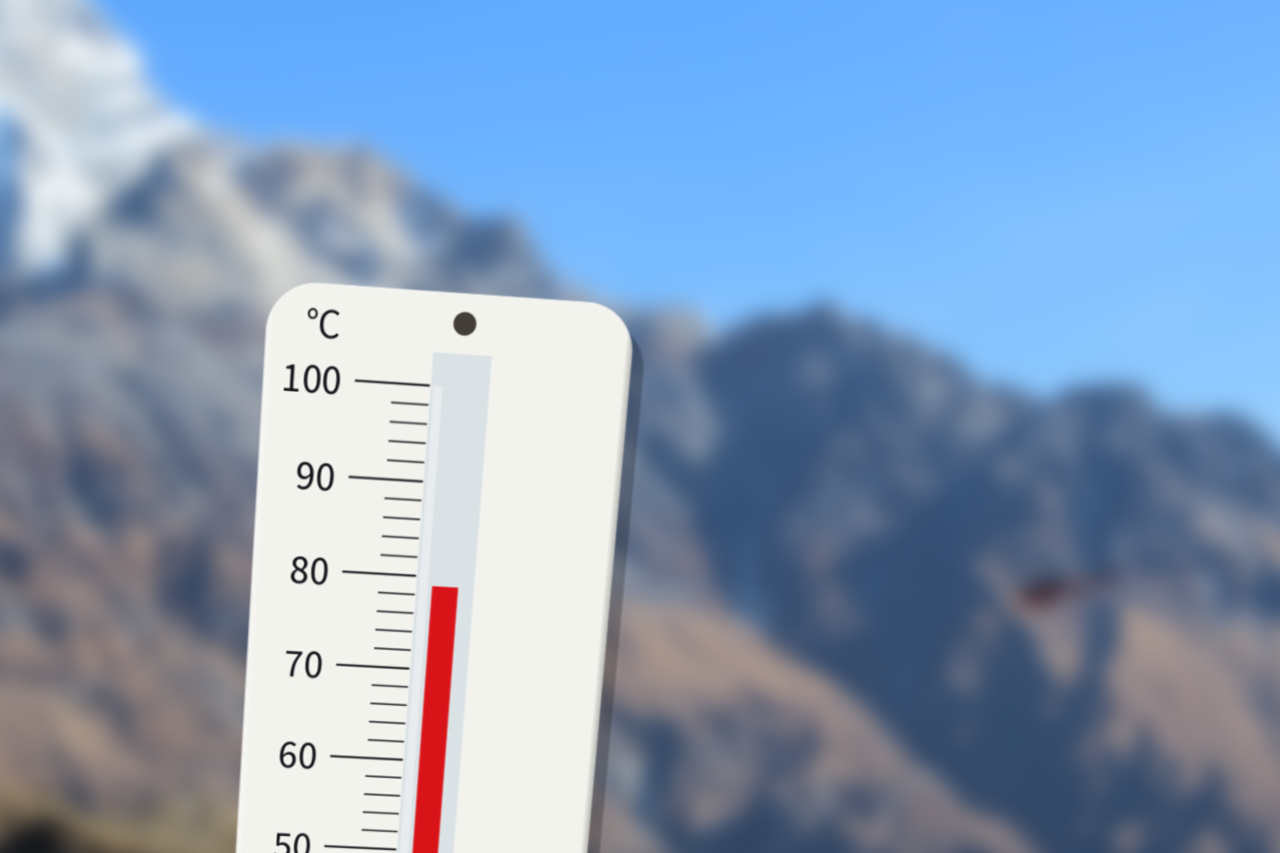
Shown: 79 °C
